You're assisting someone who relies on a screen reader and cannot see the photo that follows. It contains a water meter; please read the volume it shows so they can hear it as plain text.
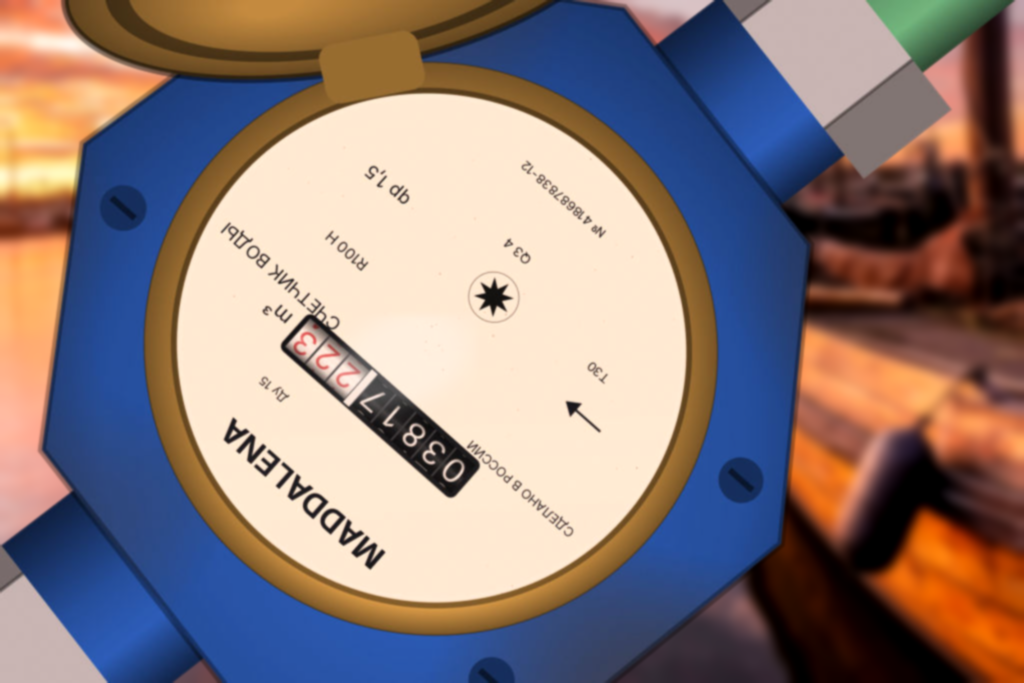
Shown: 3817.223 m³
